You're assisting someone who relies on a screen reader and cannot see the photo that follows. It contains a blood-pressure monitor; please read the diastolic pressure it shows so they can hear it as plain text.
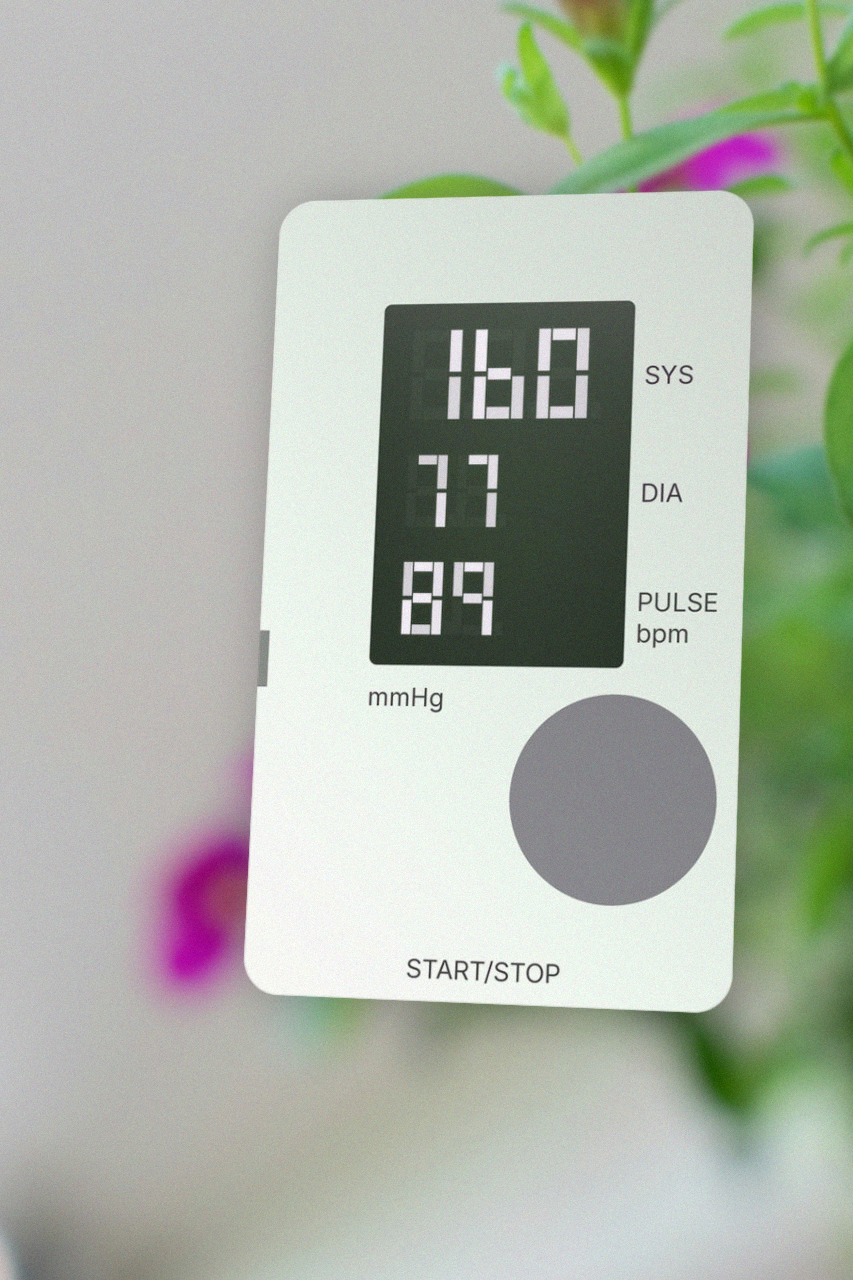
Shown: 77 mmHg
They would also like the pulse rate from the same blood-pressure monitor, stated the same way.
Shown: 89 bpm
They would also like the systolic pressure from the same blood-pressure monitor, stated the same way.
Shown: 160 mmHg
